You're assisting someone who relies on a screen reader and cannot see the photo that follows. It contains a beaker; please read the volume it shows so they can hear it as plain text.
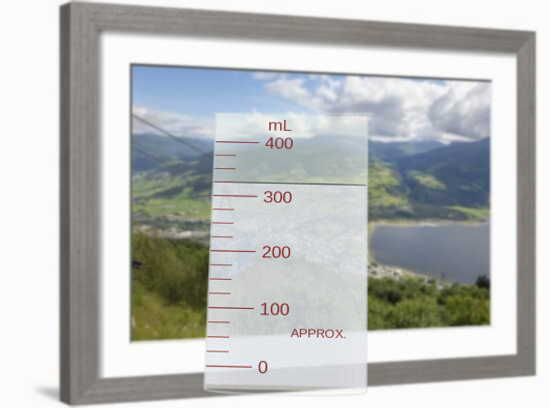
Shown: 325 mL
